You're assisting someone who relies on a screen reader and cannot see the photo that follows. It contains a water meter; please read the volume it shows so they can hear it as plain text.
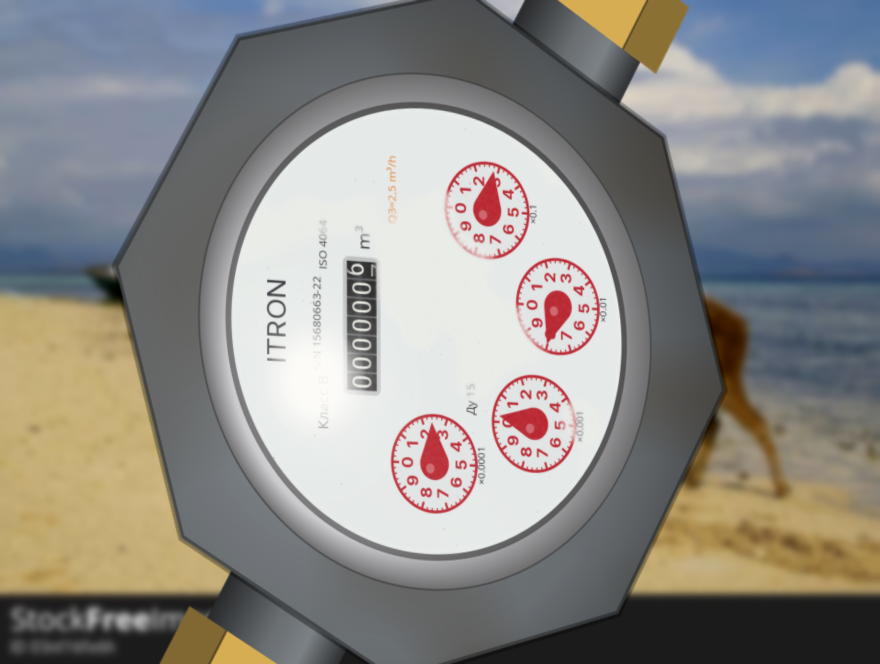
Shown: 6.2802 m³
